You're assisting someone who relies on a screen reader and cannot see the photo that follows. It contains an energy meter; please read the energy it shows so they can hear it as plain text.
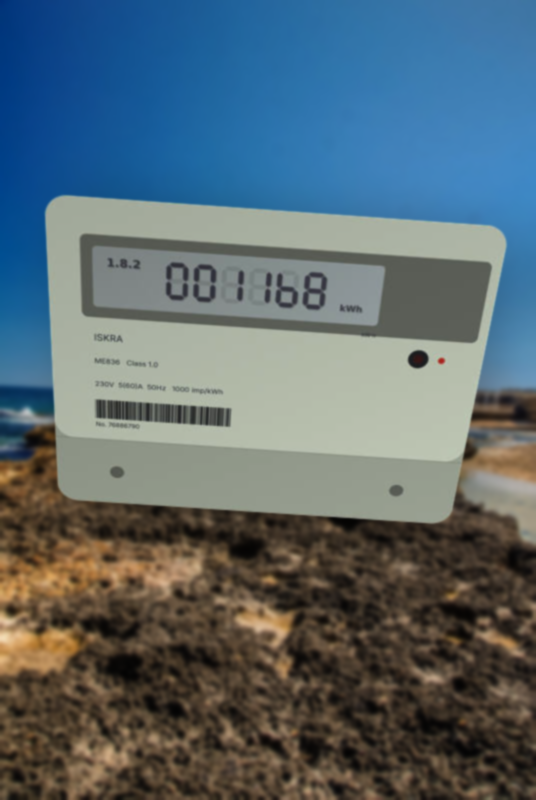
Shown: 1168 kWh
